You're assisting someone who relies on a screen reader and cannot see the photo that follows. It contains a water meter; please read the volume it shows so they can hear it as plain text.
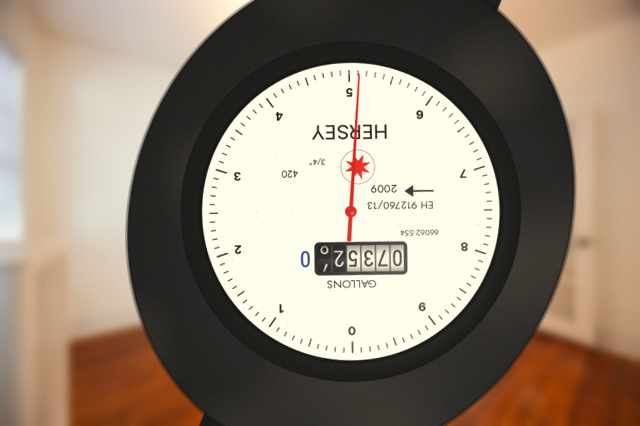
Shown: 735275.1 gal
